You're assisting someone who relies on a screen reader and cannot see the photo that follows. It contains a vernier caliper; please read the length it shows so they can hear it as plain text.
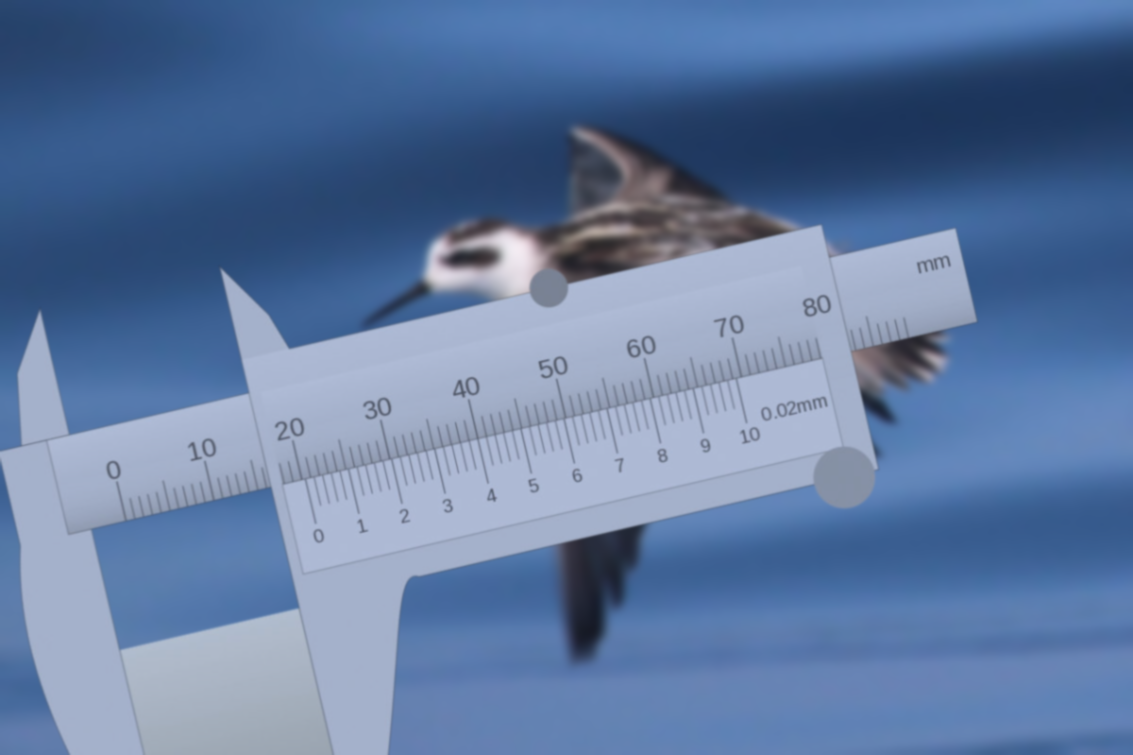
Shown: 20.4 mm
